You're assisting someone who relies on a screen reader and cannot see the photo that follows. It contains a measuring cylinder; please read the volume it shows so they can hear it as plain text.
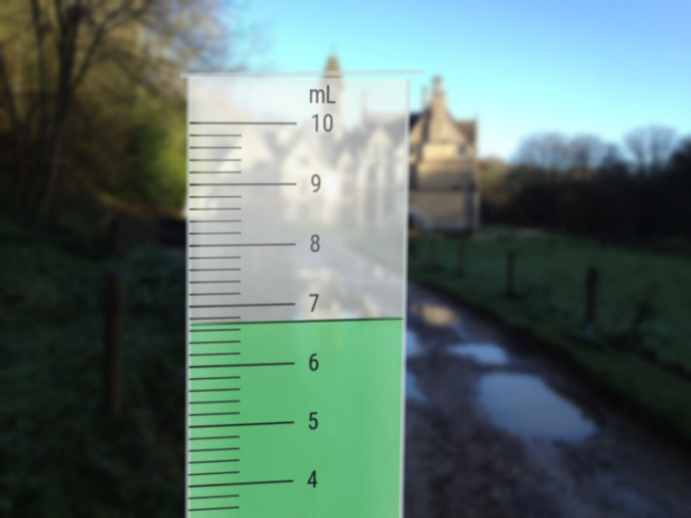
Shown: 6.7 mL
